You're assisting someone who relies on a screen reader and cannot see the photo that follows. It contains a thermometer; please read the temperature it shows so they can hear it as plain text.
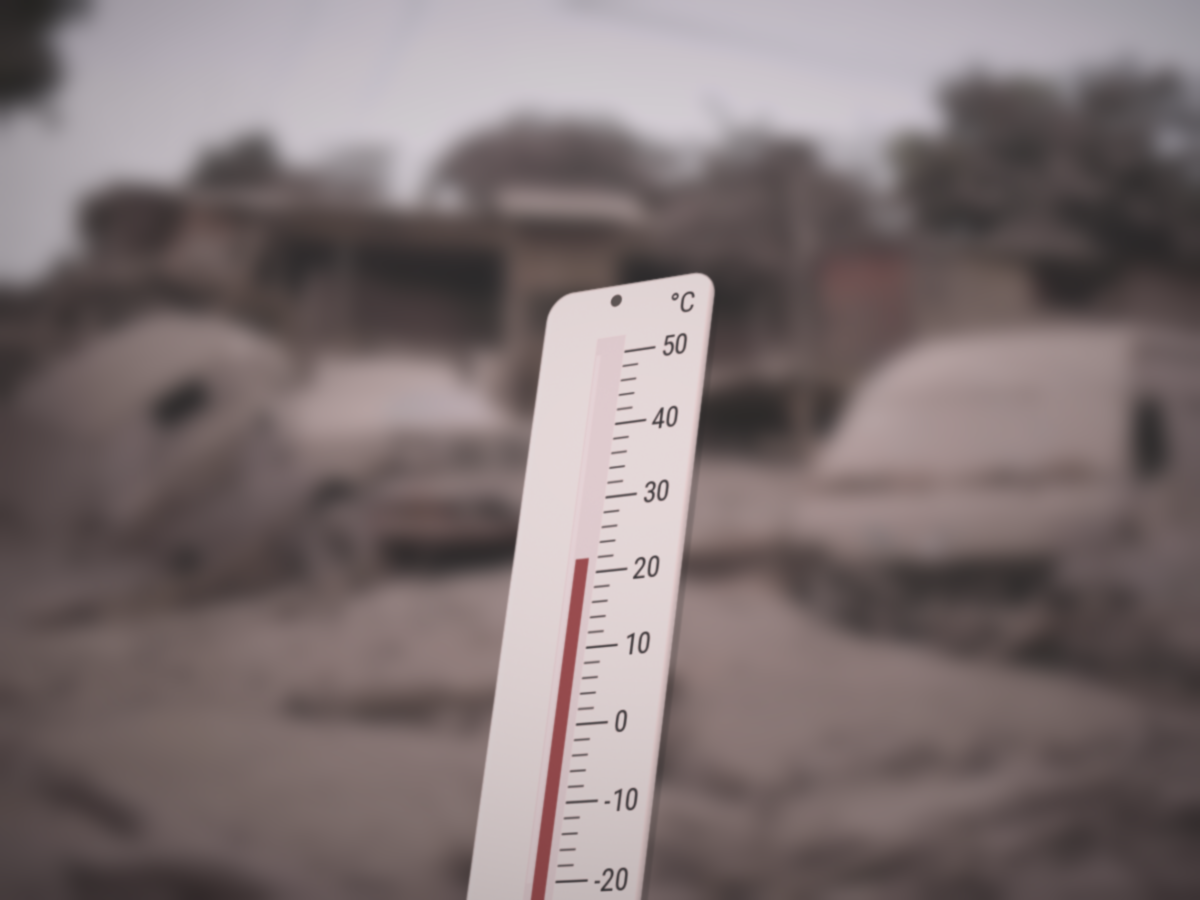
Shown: 22 °C
